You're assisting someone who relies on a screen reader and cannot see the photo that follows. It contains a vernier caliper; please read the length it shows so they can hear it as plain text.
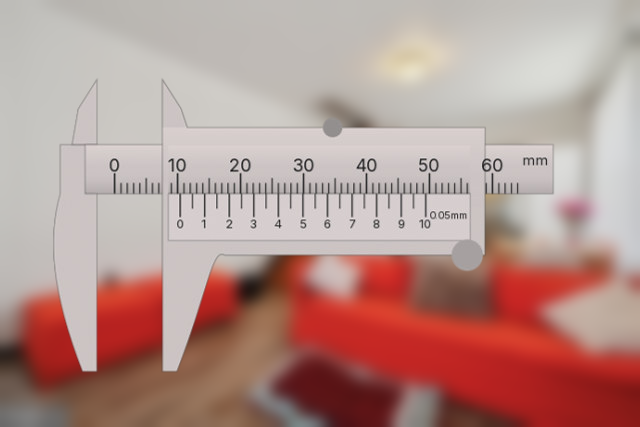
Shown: 10.4 mm
